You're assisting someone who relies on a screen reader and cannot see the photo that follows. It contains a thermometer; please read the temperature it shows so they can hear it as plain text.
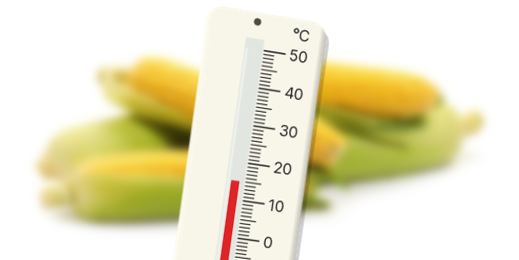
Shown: 15 °C
